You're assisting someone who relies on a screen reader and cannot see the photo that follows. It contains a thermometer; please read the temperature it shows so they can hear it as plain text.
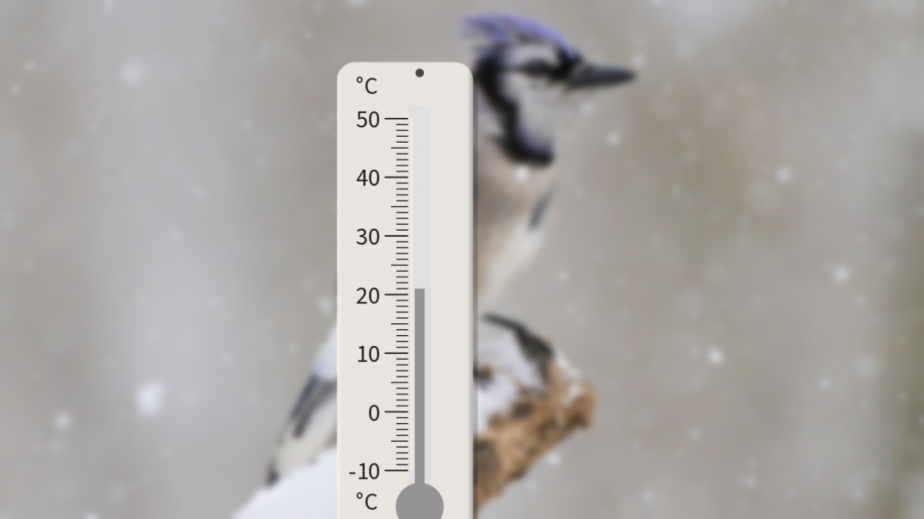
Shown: 21 °C
